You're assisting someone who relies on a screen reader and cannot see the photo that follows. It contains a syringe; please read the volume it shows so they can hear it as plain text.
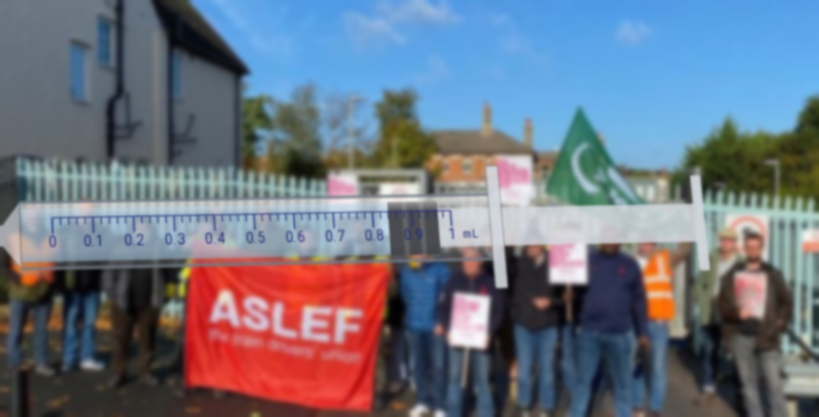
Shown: 0.84 mL
